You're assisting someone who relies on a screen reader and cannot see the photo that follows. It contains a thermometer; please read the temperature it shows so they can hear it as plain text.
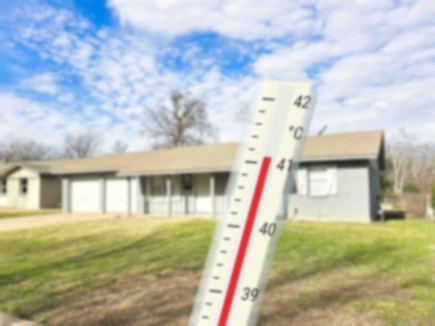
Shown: 41.1 °C
